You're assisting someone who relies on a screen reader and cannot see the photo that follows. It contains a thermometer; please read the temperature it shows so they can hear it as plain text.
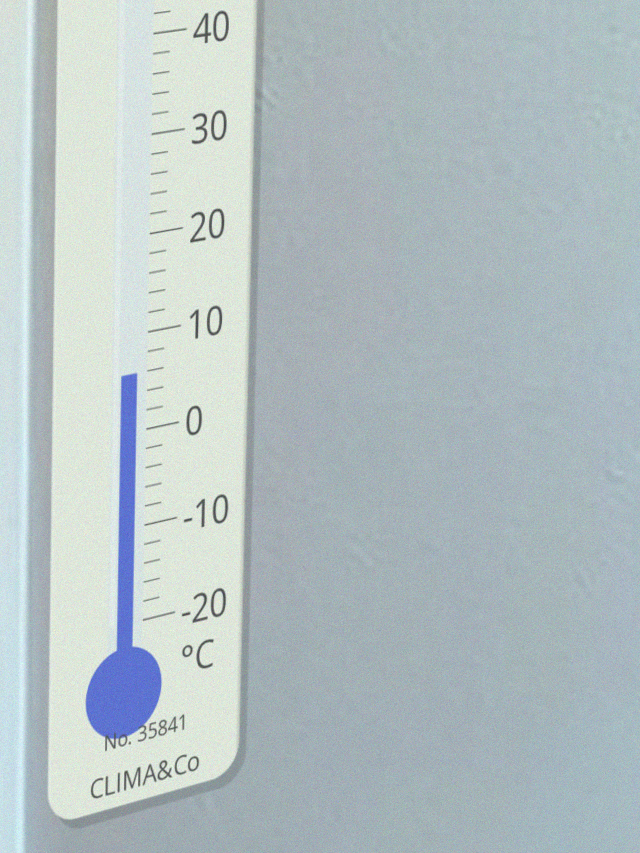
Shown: 6 °C
